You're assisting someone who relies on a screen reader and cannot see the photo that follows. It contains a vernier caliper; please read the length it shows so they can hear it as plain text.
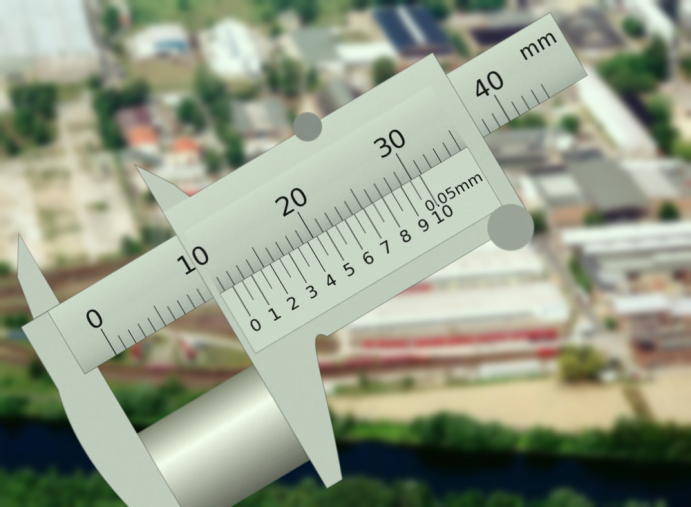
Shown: 11.8 mm
